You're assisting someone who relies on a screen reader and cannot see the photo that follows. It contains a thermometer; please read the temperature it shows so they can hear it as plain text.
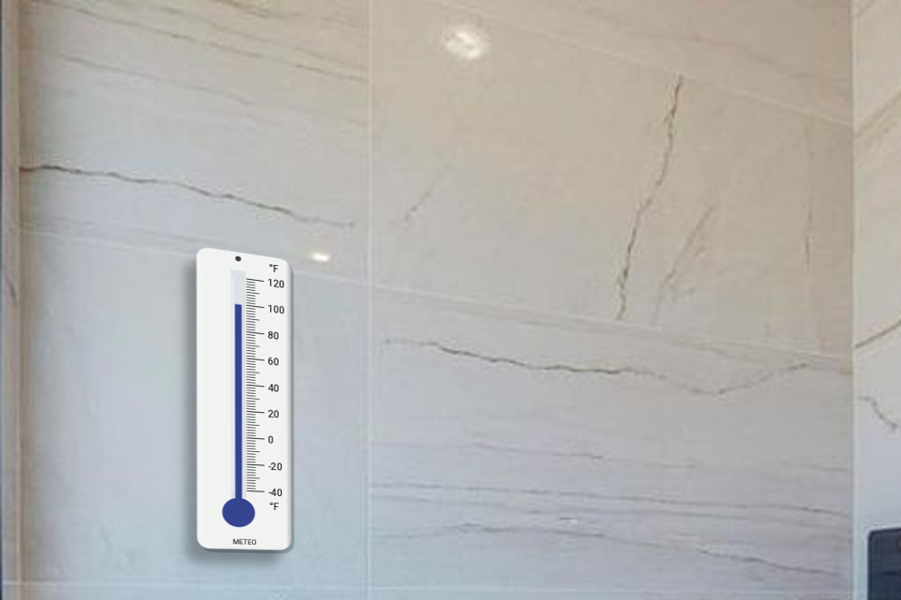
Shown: 100 °F
